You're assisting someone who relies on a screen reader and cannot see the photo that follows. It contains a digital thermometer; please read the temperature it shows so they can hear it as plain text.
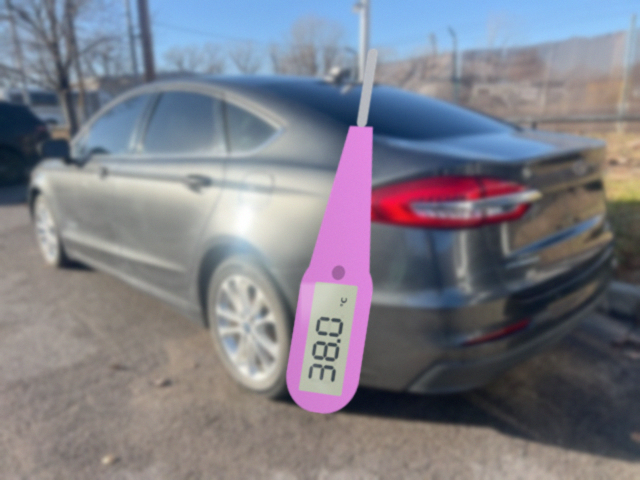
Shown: 38.0 °C
